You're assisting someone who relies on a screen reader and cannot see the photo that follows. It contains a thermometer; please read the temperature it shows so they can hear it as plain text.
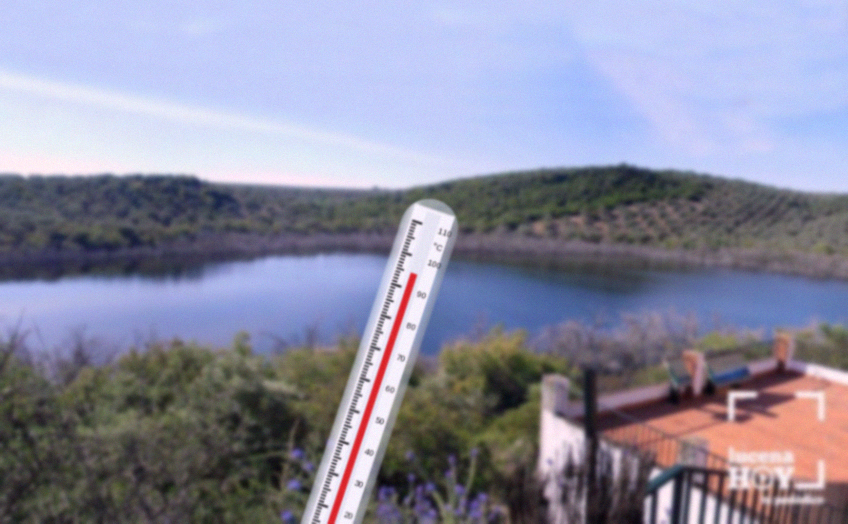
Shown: 95 °C
